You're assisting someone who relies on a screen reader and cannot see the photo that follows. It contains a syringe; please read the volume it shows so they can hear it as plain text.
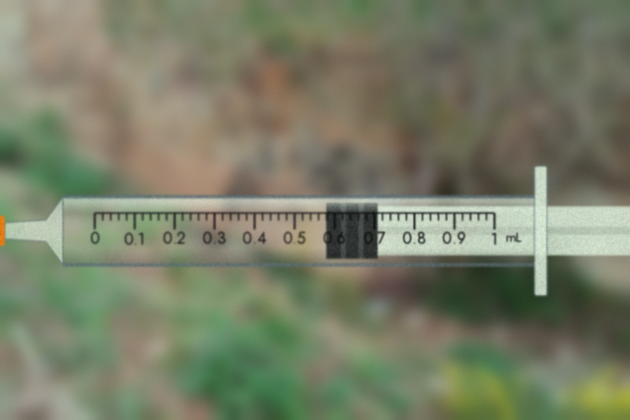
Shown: 0.58 mL
